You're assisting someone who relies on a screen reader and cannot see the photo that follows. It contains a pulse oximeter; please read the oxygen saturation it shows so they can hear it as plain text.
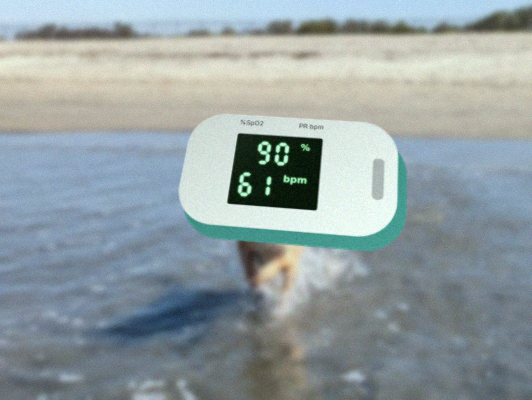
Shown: 90 %
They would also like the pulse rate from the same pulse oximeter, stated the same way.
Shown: 61 bpm
